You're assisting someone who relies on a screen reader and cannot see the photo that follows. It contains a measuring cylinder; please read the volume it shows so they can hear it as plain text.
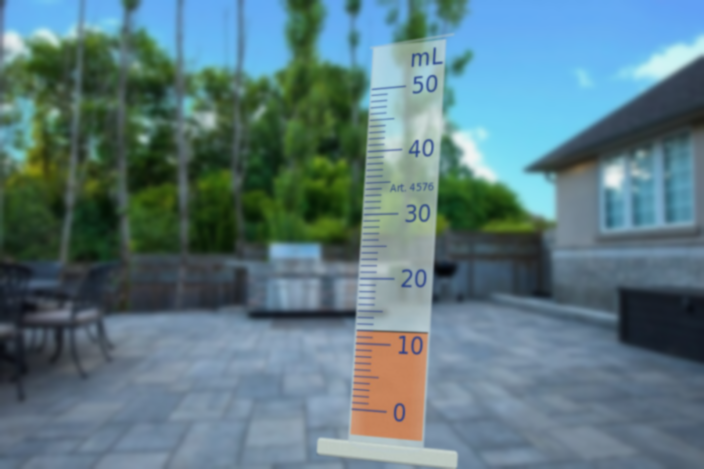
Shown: 12 mL
